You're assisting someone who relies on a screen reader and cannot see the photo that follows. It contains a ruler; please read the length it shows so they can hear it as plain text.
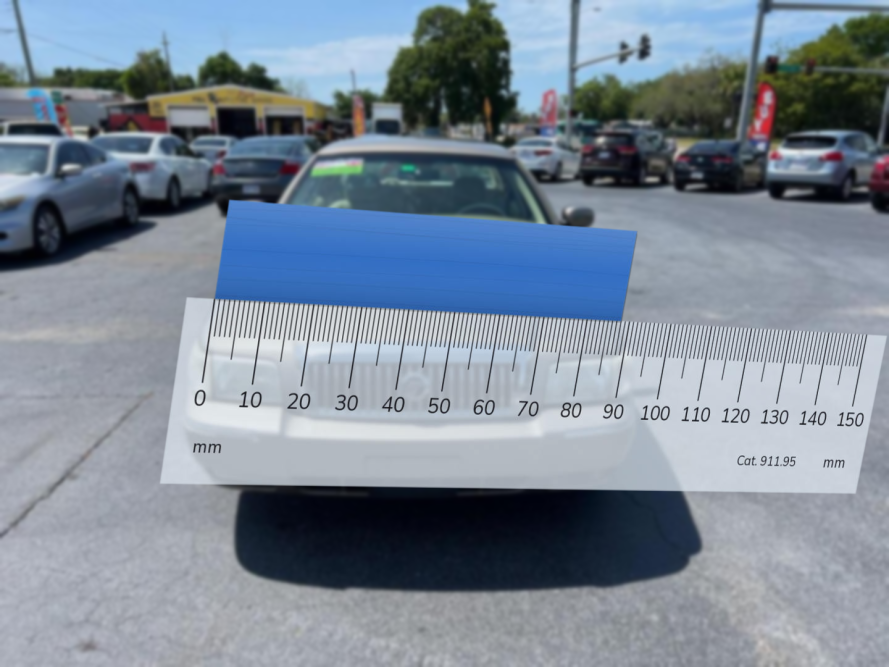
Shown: 88 mm
